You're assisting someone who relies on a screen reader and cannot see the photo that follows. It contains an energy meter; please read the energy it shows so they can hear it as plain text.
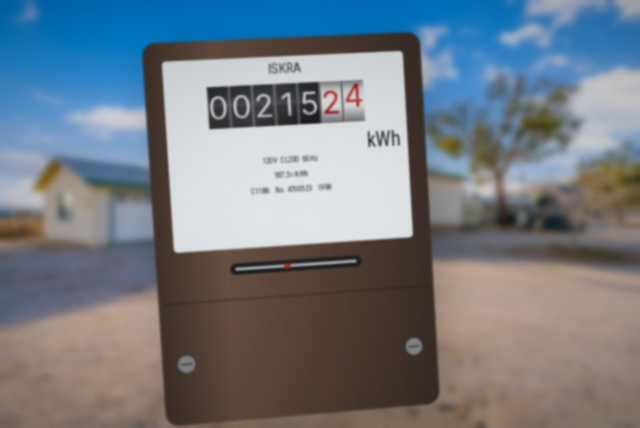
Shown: 215.24 kWh
